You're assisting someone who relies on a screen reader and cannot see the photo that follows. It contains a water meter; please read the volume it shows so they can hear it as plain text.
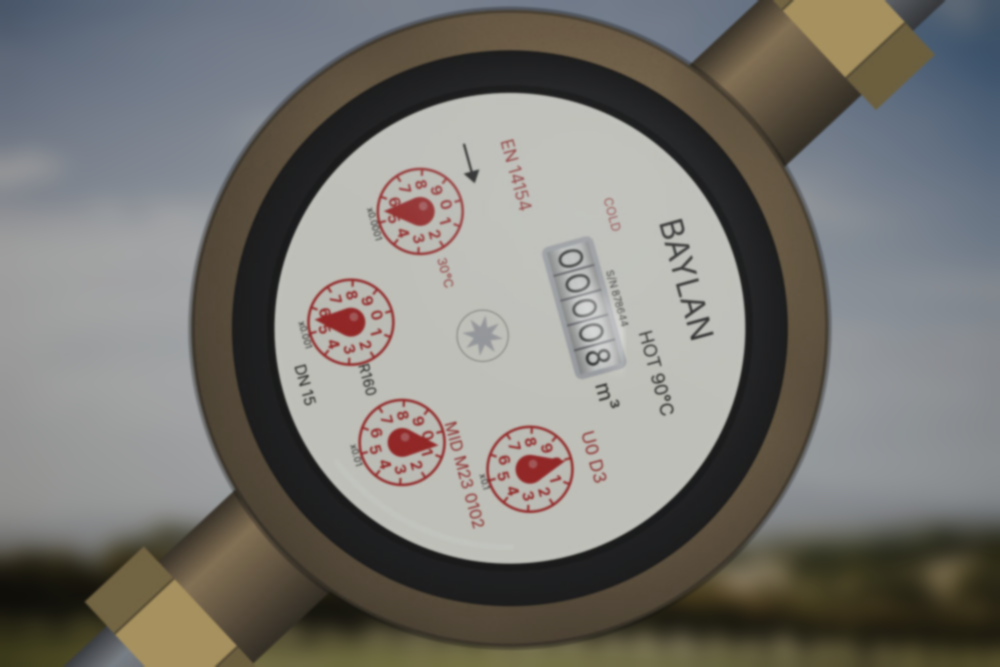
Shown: 8.0055 m³
